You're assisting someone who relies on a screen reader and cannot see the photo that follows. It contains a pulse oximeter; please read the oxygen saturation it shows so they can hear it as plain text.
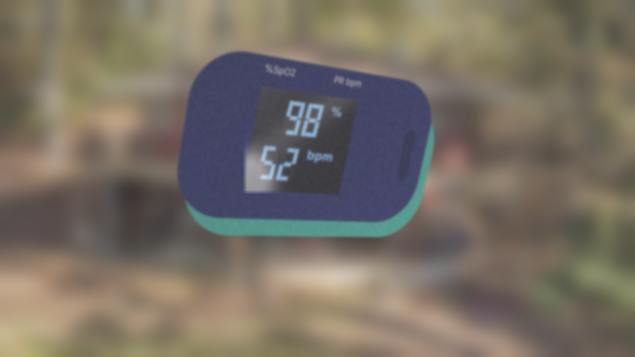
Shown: 98 %
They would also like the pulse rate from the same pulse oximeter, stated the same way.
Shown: 52 bpm
